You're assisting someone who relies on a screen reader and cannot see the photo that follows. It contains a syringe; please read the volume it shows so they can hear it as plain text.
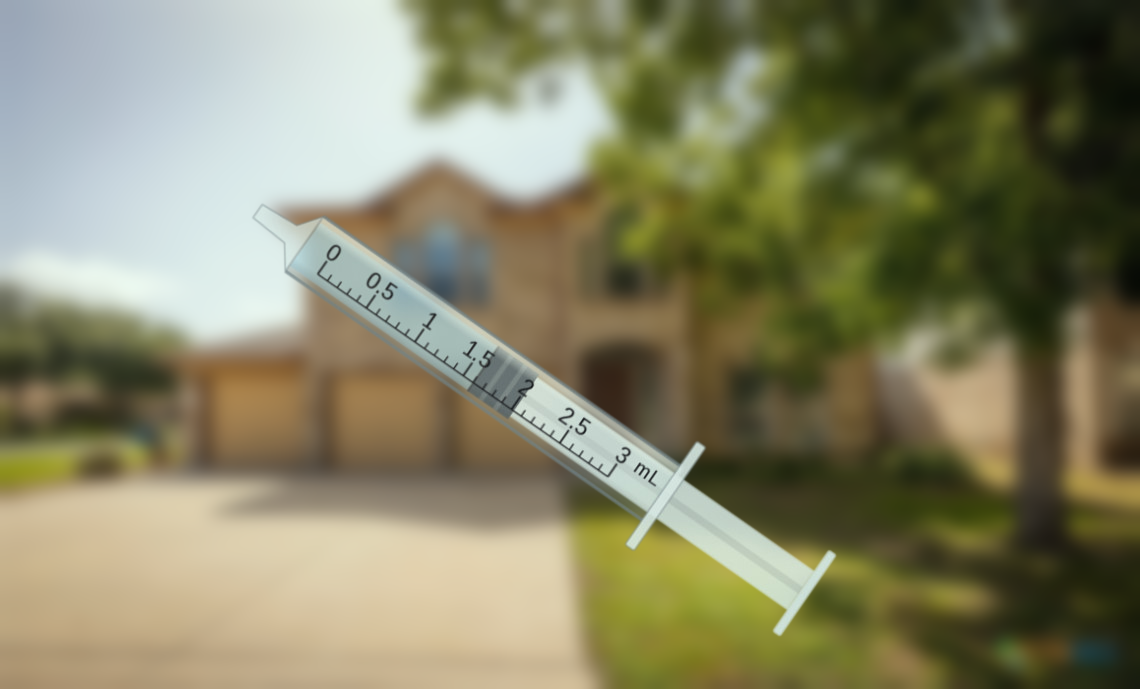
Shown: 1.6 mL
